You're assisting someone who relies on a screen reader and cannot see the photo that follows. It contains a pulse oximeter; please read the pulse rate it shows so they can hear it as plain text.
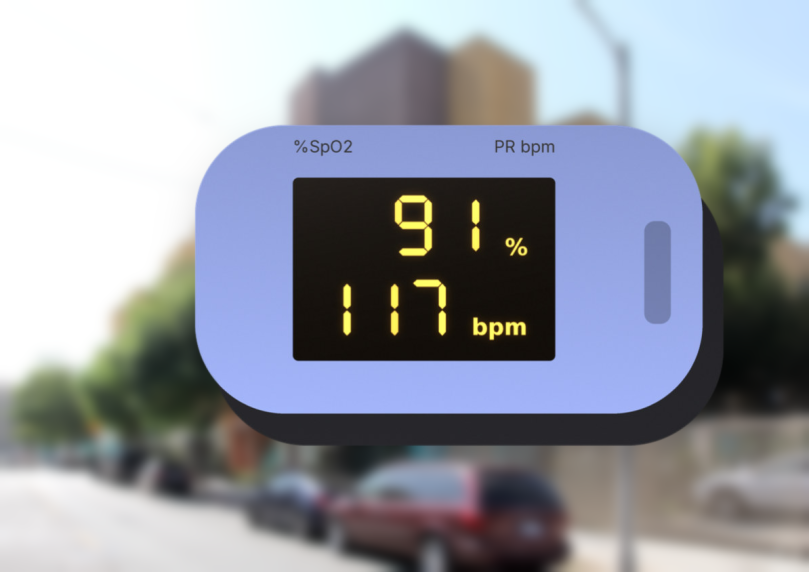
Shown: 117 bpm
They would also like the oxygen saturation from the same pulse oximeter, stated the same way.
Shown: 91 %
